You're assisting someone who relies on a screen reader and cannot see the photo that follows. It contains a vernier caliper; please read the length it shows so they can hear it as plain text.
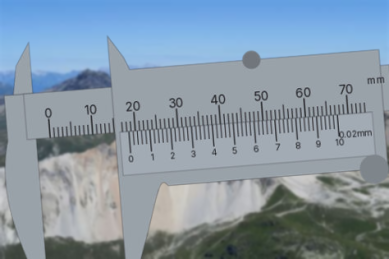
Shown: 18.5 mm
